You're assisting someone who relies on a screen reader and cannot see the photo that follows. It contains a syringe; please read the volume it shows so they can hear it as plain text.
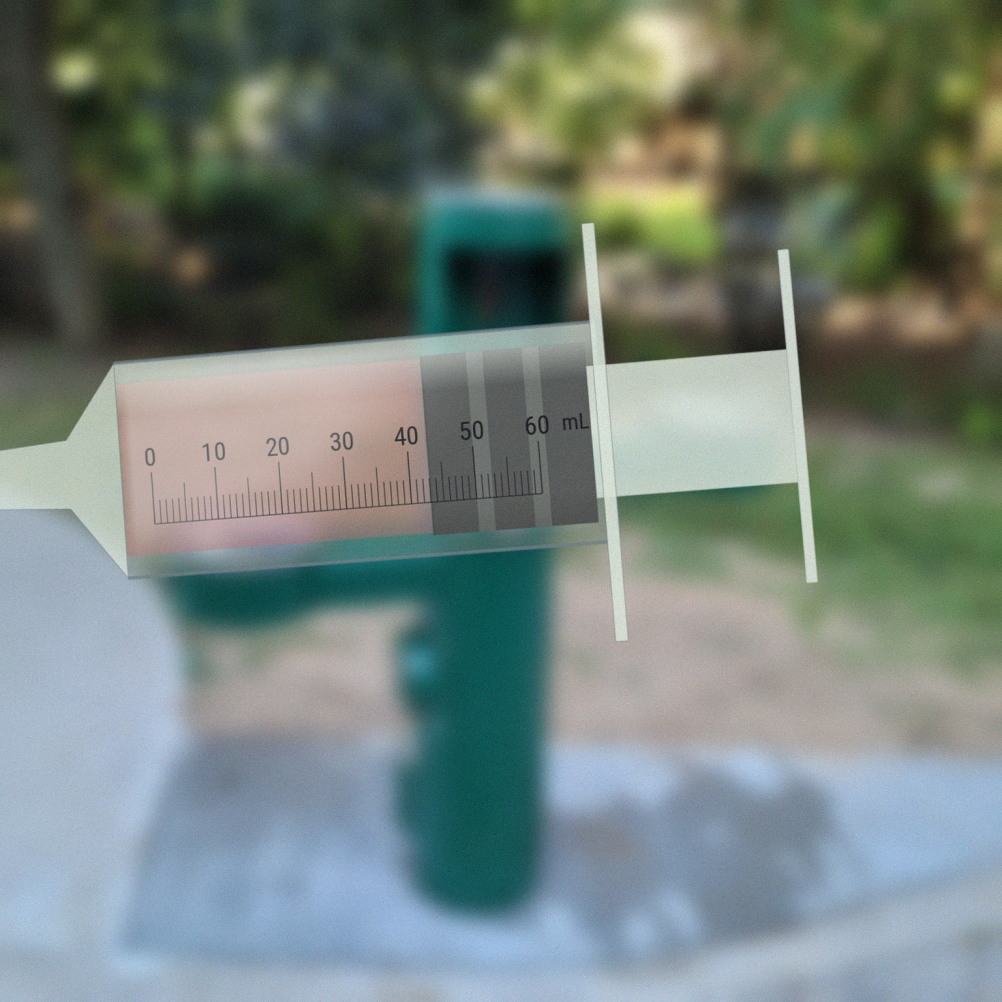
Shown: 43 mL
